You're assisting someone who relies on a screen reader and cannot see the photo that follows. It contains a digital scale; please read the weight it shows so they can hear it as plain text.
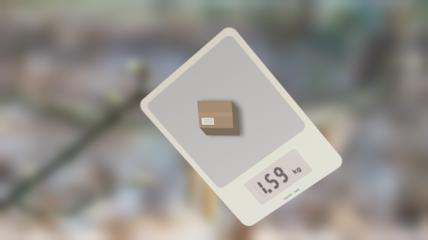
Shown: 1.59 kg
